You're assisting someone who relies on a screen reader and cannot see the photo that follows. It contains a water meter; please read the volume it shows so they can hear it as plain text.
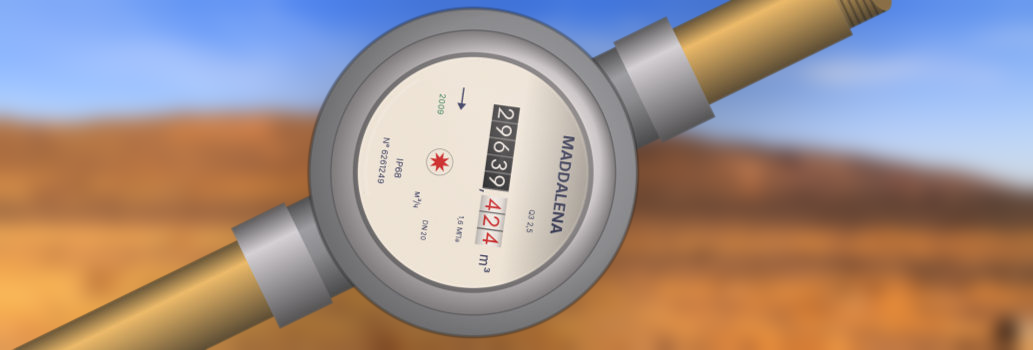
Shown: 29639.424 m³
